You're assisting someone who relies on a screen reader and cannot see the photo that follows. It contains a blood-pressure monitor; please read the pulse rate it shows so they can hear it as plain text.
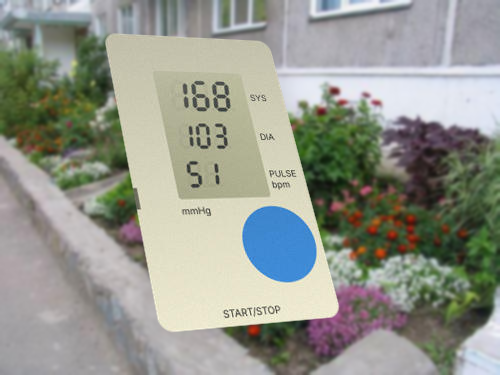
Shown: 51 bpm
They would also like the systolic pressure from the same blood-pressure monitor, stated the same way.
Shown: 168 mmHg
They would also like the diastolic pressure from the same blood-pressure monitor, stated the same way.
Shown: 103 mmHg
